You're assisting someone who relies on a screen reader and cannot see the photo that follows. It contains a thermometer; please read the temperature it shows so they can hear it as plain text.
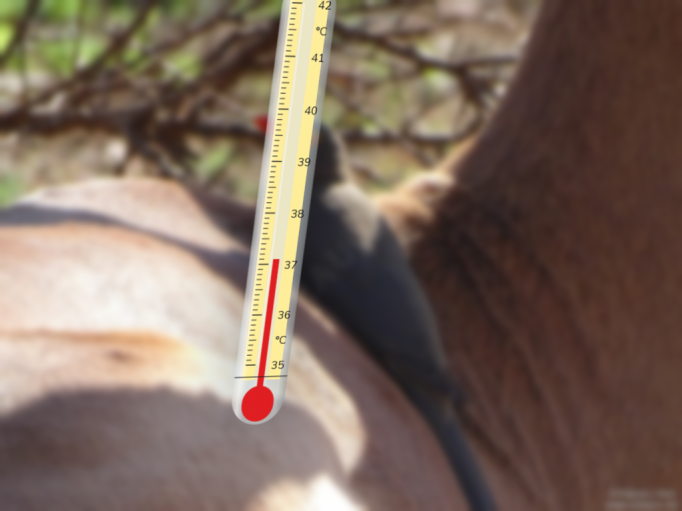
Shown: 37.1 °C
